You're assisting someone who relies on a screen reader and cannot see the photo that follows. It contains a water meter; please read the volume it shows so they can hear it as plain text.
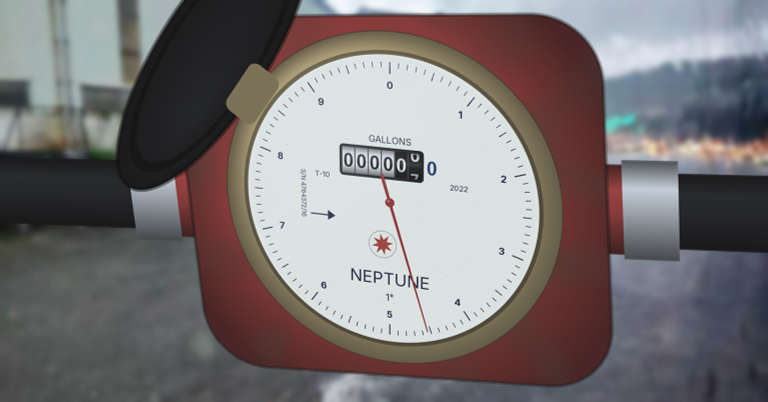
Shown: 64.5 gal
